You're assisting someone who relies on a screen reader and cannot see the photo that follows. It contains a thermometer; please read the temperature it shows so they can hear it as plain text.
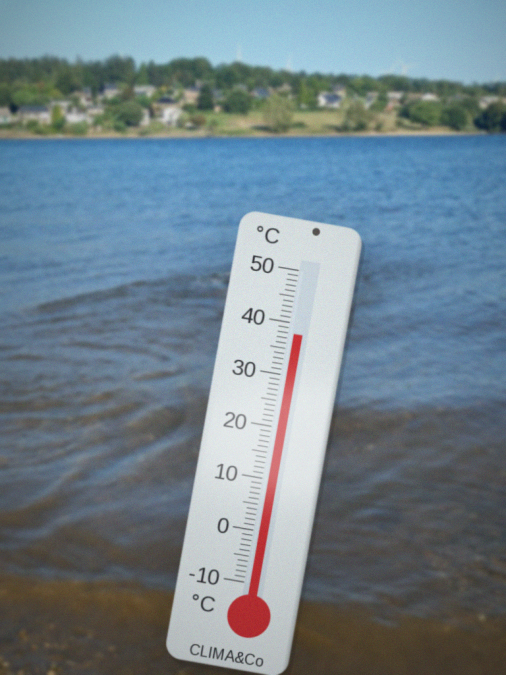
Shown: 38 °C
